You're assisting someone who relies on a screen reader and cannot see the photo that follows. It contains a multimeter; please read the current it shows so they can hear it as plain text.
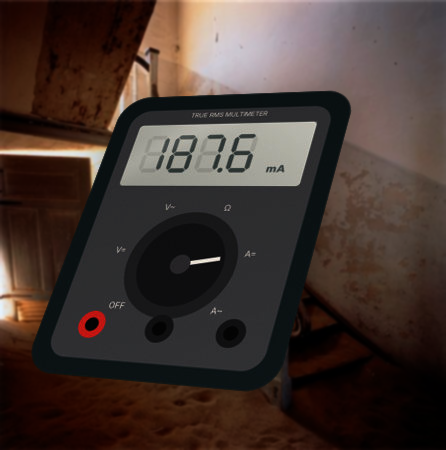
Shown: 187.6 mA
